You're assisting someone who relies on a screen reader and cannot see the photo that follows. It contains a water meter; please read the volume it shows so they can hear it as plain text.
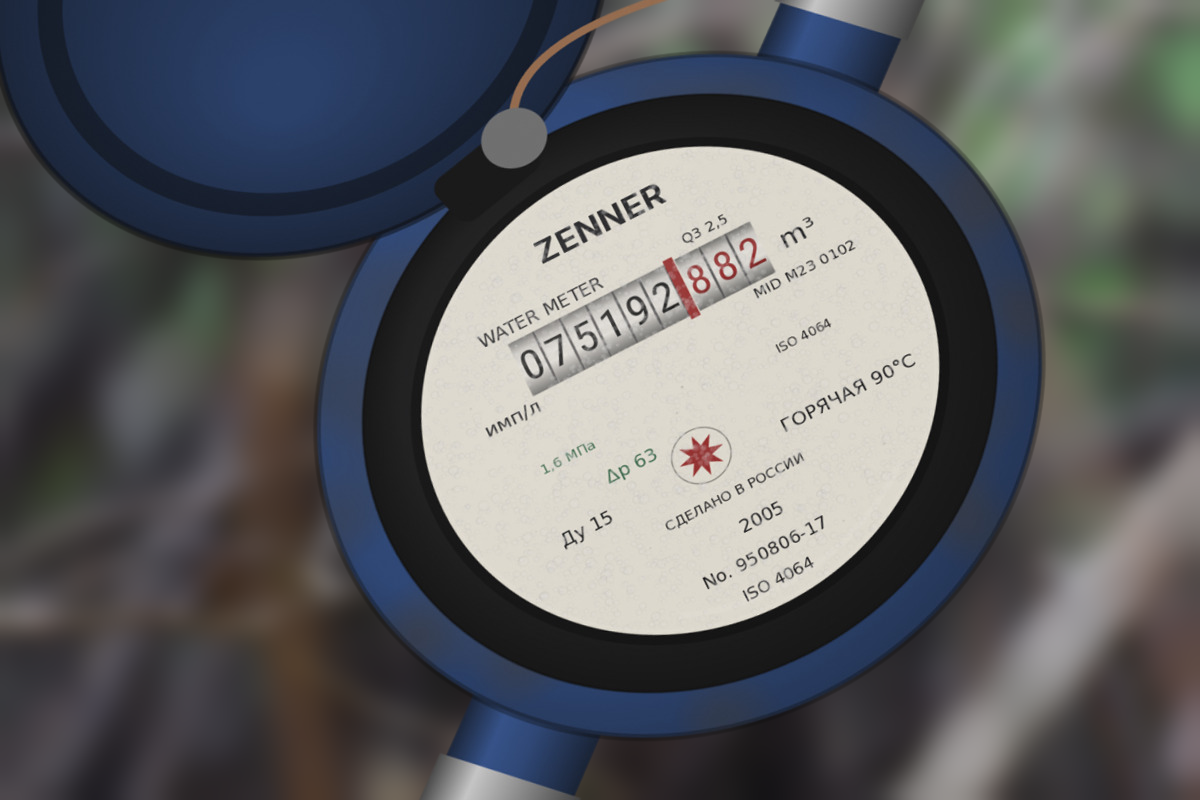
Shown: 75192.882 m³
